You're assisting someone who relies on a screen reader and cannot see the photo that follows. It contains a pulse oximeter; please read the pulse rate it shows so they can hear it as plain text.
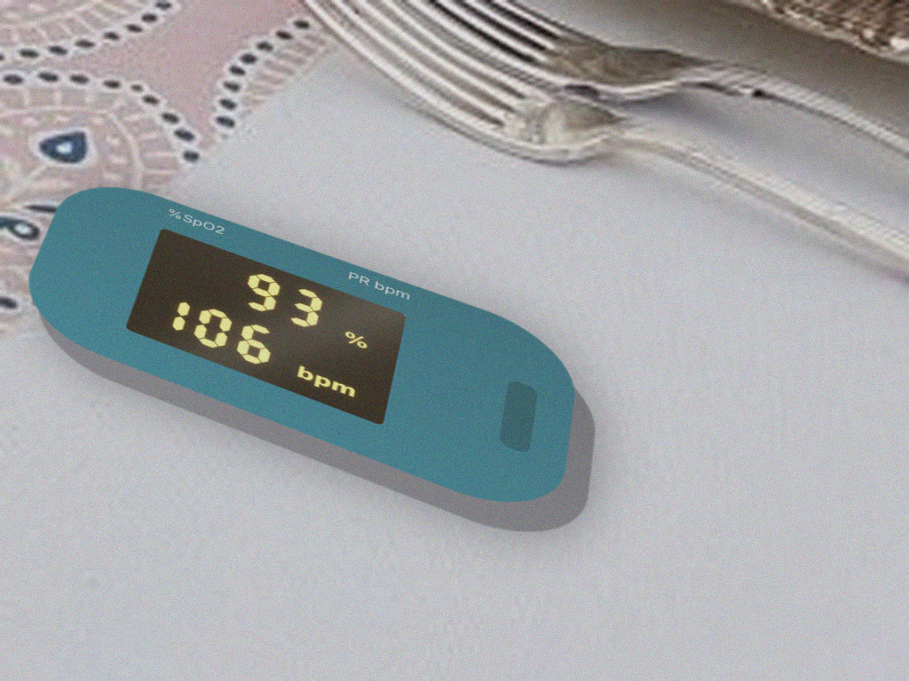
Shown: 106 bpm
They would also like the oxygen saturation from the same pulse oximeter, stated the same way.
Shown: 93 %
